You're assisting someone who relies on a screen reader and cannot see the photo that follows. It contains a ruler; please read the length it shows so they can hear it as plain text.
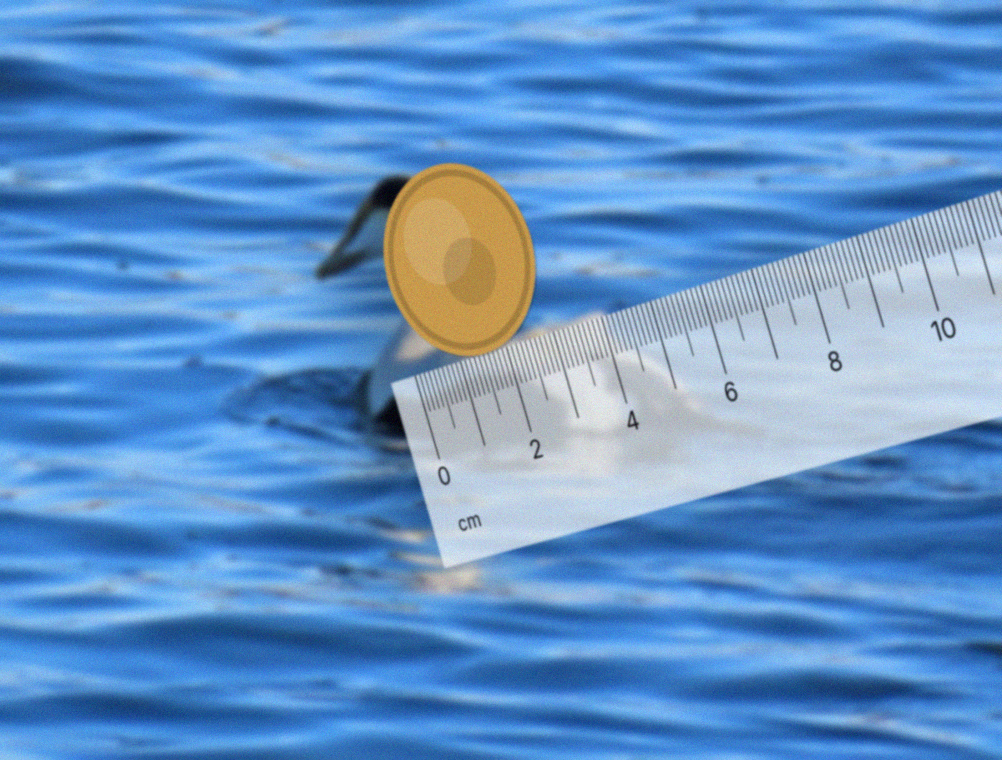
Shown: 3.1 cm
